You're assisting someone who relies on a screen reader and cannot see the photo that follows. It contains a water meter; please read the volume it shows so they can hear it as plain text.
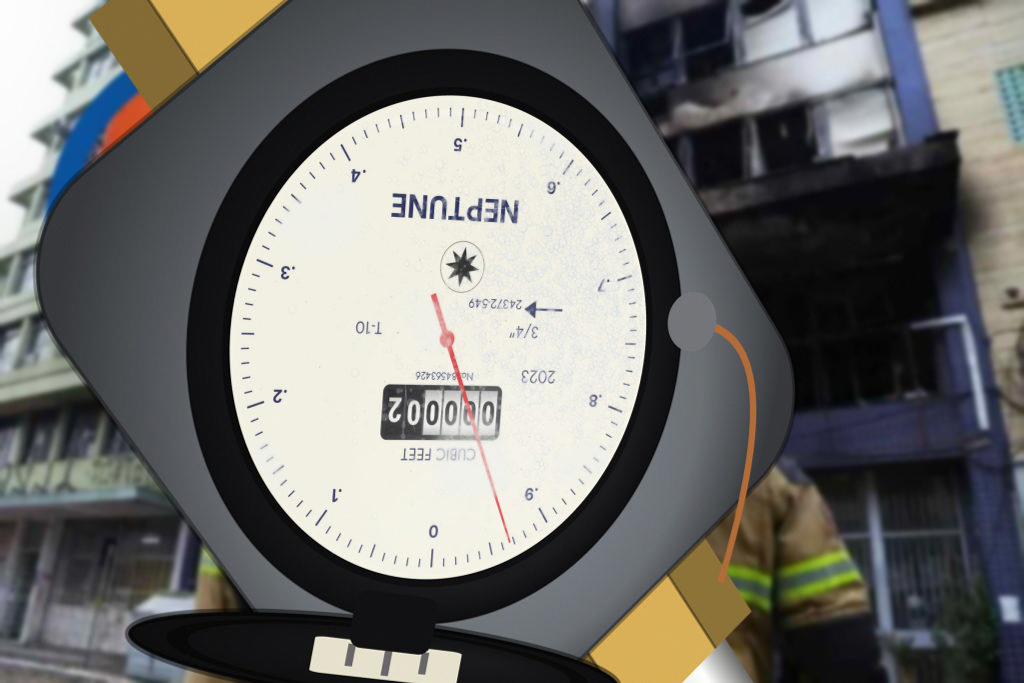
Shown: 1.93 ft³
